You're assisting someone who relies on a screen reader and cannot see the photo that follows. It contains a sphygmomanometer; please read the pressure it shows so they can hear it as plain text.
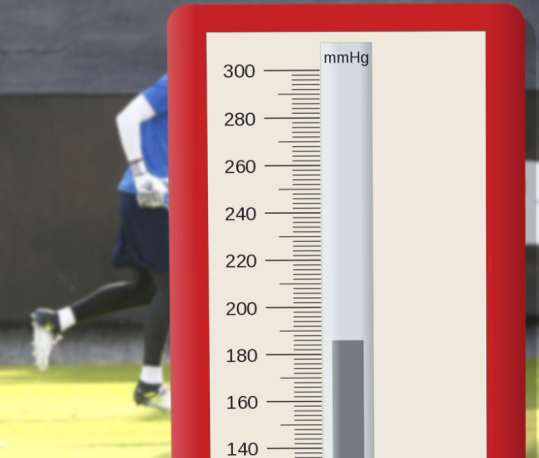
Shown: 186 mmHg
